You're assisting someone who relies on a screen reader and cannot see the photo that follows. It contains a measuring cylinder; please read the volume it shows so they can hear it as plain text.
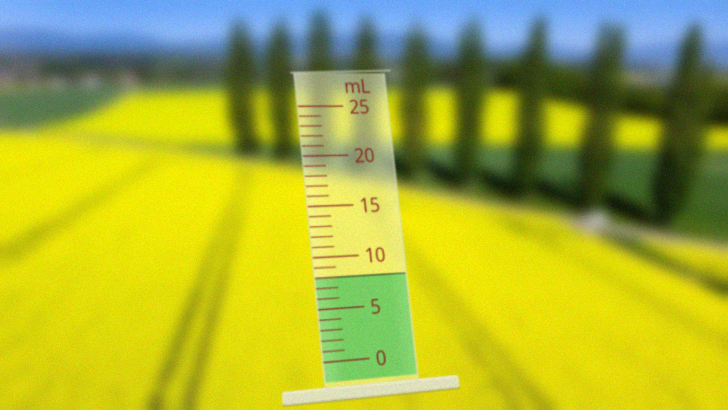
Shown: 8 mL
